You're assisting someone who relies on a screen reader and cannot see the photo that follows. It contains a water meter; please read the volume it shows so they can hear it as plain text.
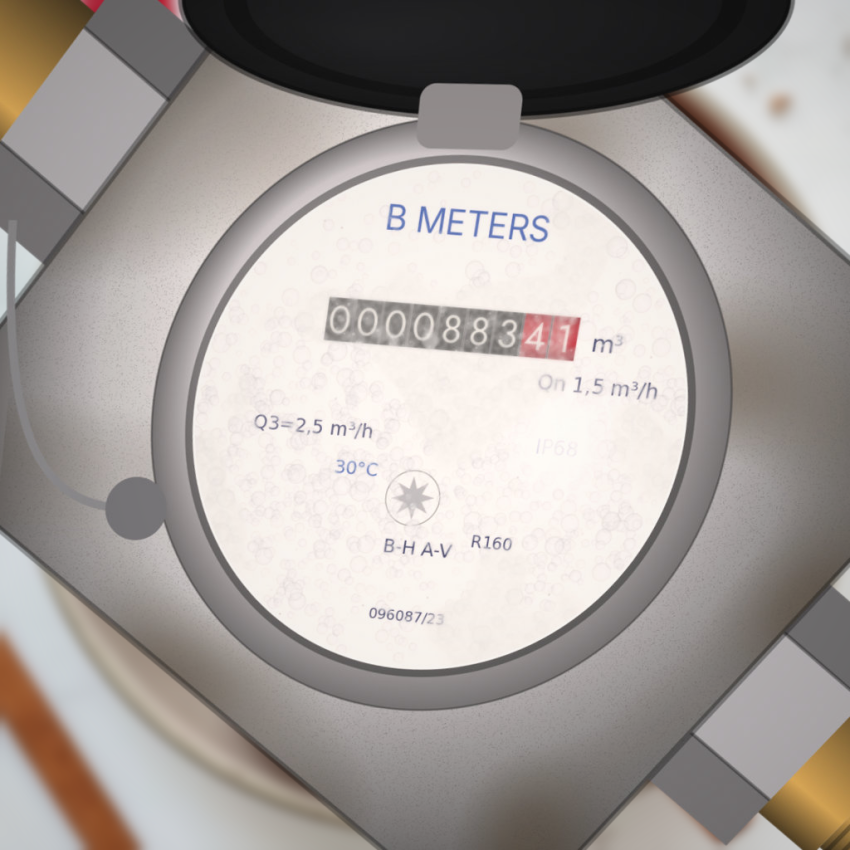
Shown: 883.41 m³
